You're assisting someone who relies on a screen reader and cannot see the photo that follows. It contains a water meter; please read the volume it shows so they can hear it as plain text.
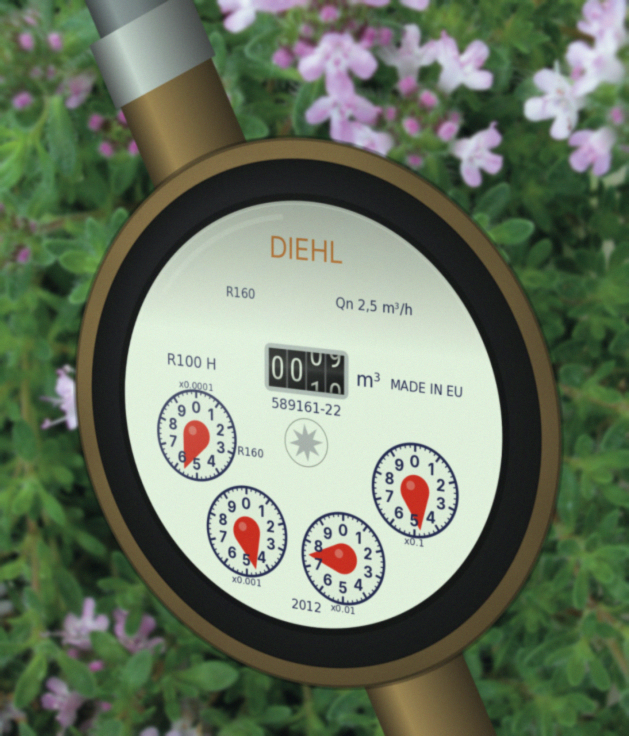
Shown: 9.4745 m³
